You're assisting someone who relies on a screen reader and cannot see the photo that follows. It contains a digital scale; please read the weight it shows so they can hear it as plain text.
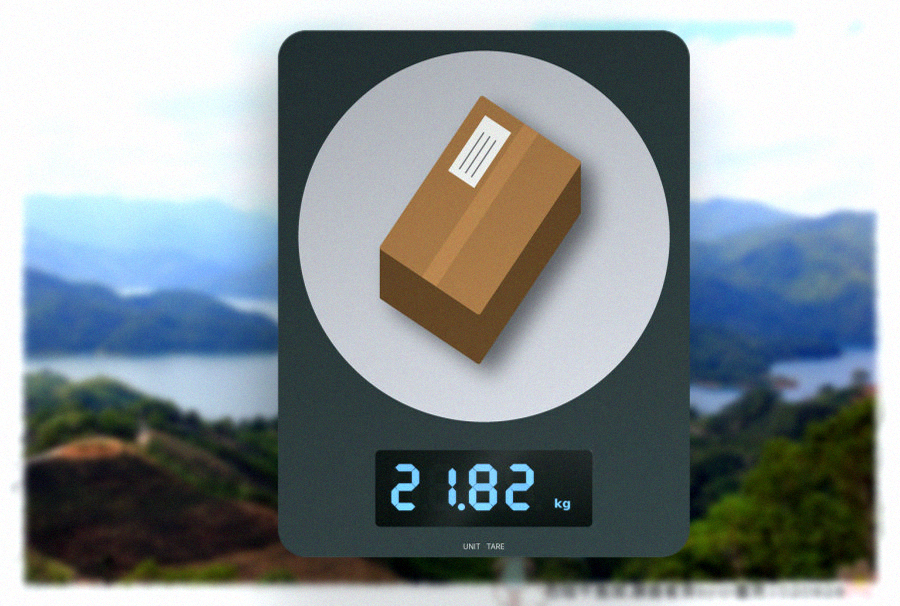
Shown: 21.82 kg
